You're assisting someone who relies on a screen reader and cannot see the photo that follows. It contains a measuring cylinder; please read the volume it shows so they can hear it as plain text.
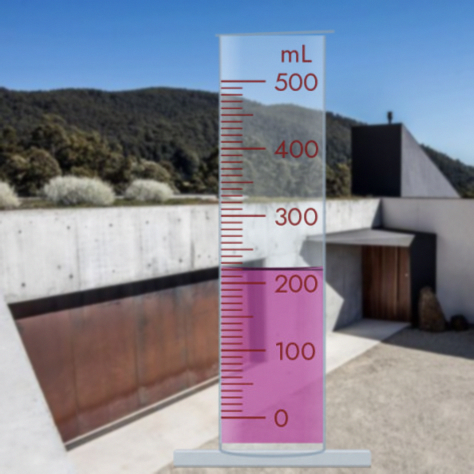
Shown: 220 mL
